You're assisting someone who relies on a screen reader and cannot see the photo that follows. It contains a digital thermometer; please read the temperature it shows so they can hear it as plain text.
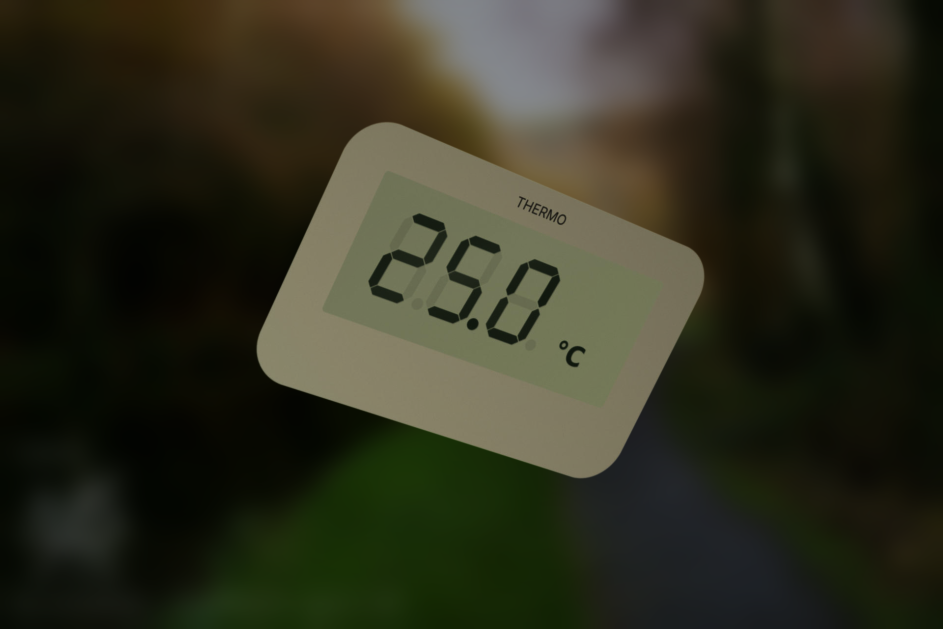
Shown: 25.0 °C
